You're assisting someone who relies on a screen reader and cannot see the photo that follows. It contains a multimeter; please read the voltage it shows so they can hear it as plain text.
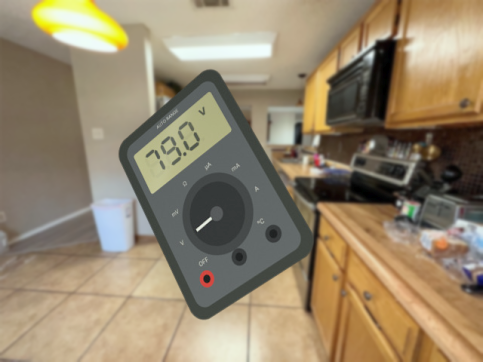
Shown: 79.0 V
